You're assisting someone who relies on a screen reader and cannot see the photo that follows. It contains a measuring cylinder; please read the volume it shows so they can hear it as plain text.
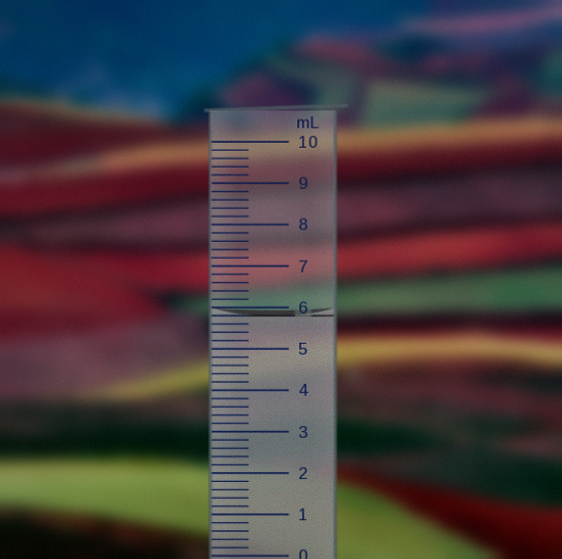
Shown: 5.8 mL
